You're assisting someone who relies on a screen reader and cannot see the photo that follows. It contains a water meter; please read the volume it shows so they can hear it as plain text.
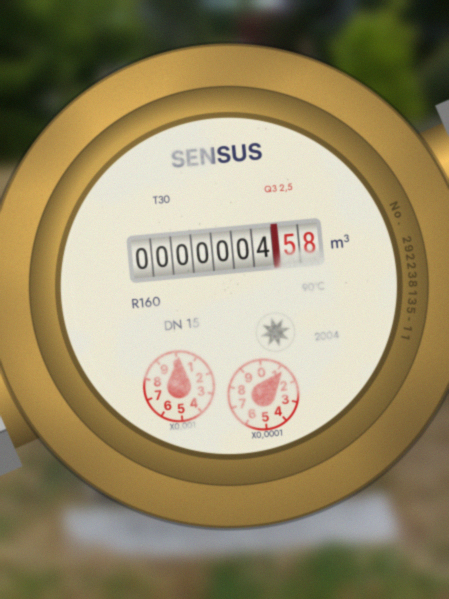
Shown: 4.5801 m³
